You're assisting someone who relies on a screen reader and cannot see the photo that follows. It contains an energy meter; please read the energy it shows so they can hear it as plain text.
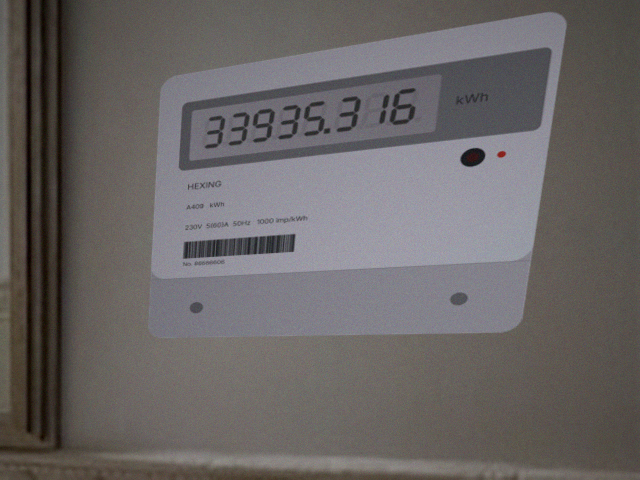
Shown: 33935.316 kWh
